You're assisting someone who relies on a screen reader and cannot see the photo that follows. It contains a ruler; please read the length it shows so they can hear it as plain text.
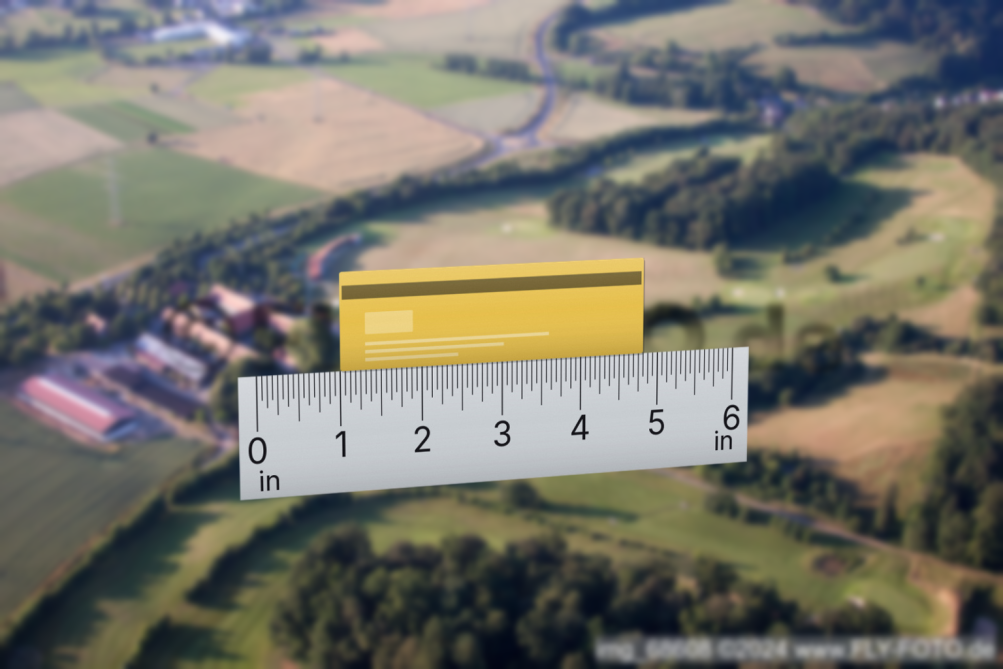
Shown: 3.8125 in
